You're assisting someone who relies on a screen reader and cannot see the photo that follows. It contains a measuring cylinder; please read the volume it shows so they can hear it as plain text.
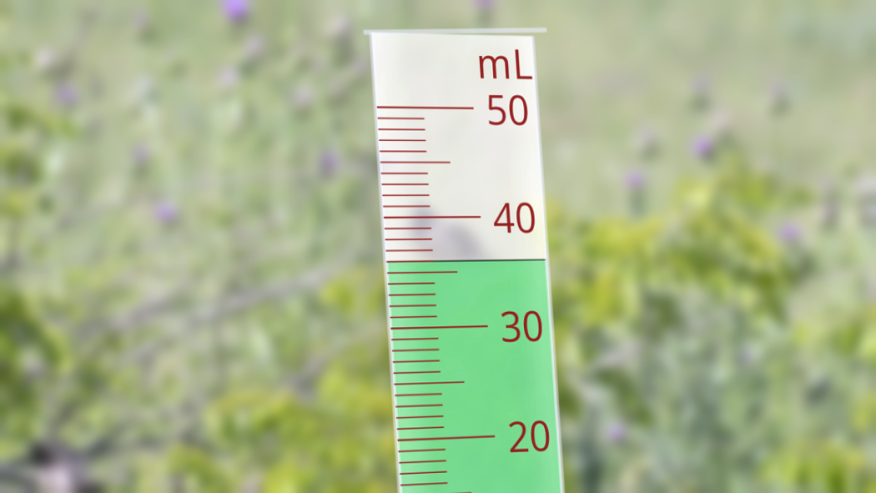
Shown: 36 mL
